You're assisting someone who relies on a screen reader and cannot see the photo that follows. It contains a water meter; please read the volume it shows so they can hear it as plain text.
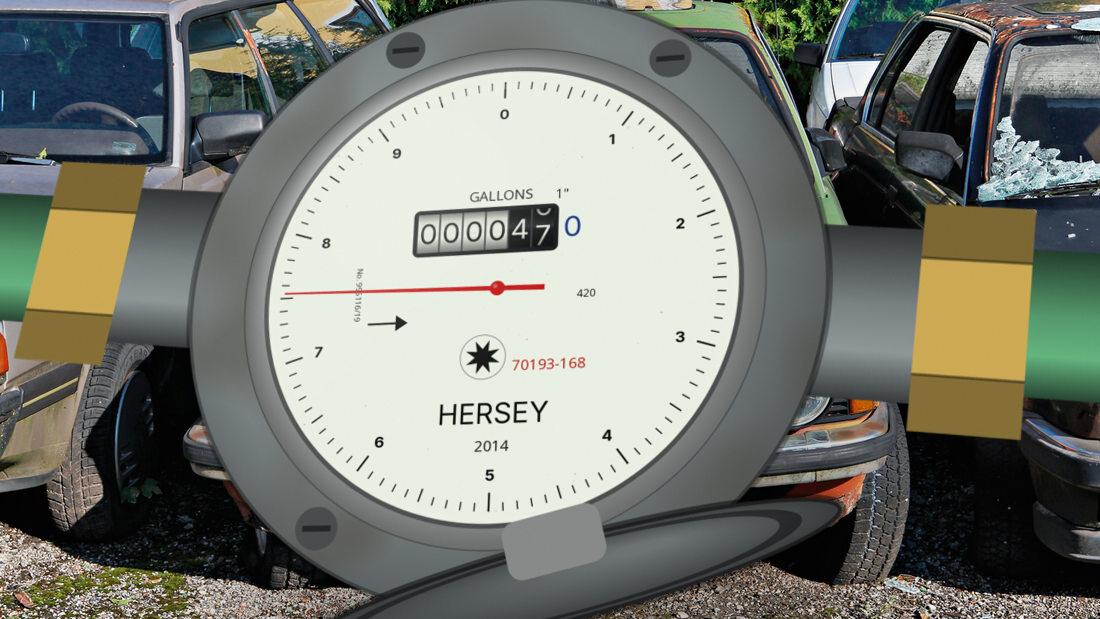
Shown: 467.5 gal
